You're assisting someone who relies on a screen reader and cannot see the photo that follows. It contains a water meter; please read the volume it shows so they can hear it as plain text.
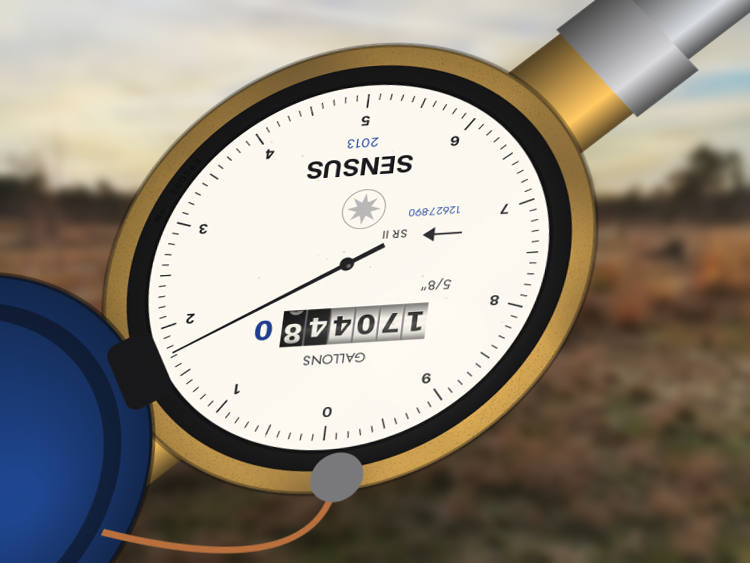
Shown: 1704481.7 gal
